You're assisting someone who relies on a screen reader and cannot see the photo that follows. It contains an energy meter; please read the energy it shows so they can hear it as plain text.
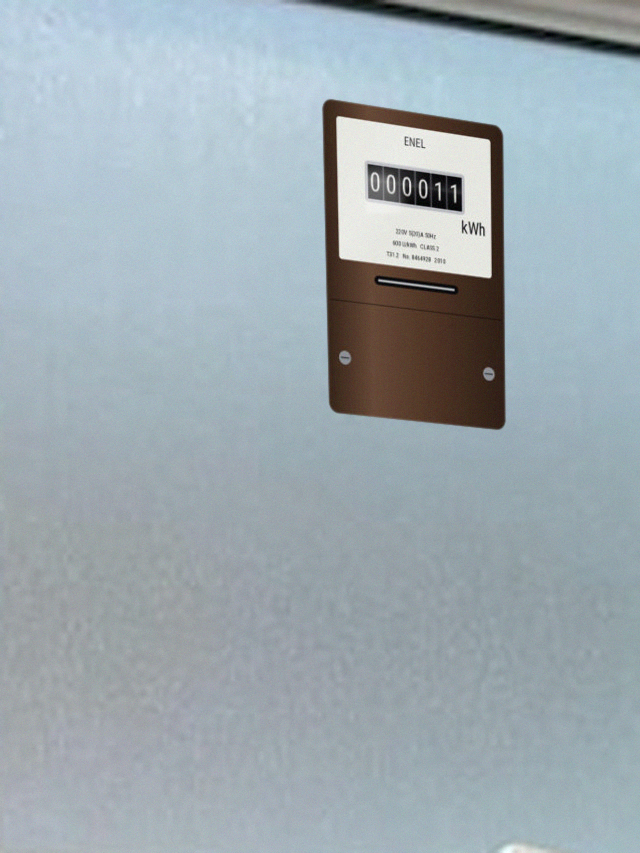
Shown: 11 kWh
